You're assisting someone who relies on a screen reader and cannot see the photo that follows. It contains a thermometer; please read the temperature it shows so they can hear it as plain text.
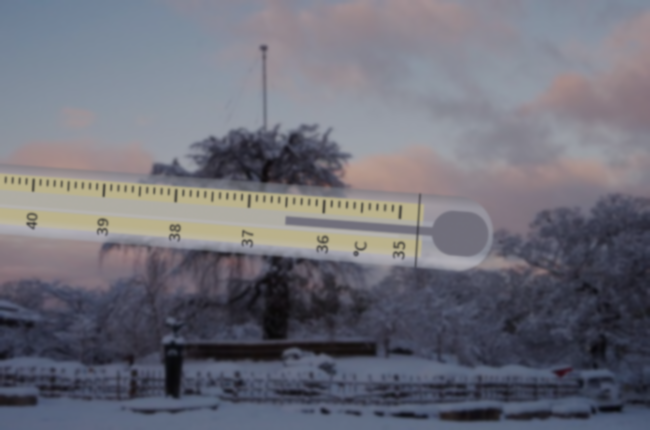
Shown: 36.5 °C
